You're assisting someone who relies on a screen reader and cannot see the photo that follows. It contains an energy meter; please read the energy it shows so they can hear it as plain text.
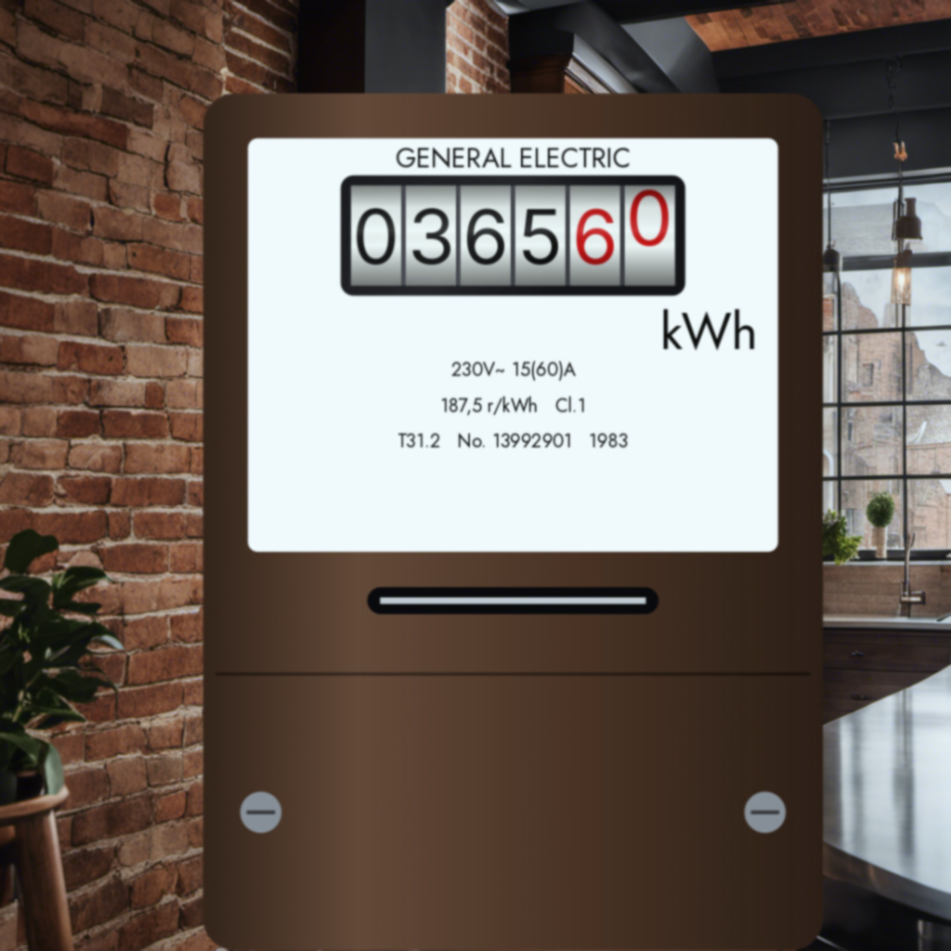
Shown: 365.60 kWh
